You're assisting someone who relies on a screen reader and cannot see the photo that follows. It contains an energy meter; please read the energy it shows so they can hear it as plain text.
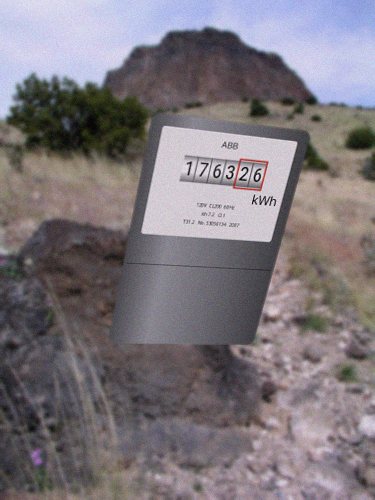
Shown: 1763.26 kWh
